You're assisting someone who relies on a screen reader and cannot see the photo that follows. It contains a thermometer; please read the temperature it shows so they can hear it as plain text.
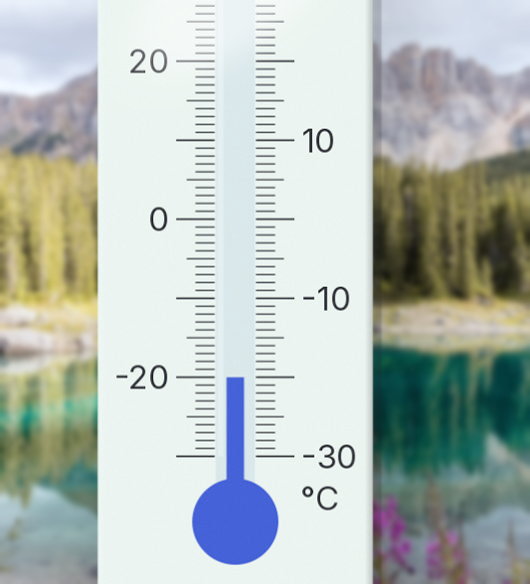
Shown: -20 °C
